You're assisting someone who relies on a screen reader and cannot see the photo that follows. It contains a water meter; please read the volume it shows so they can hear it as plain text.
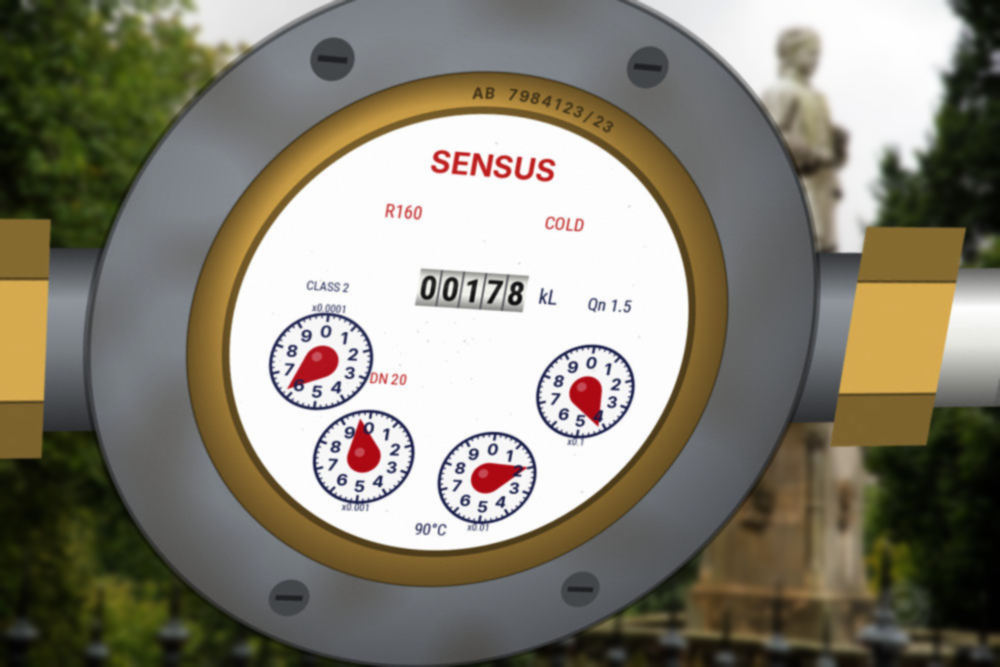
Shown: 178.4196 kL
